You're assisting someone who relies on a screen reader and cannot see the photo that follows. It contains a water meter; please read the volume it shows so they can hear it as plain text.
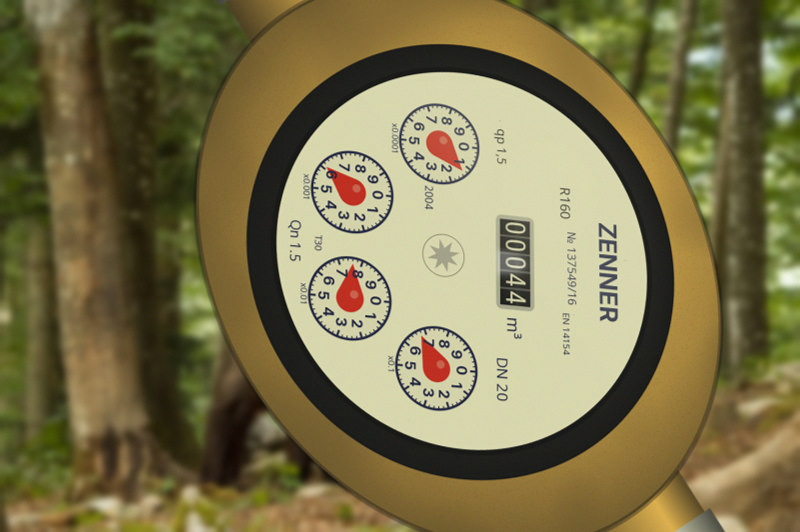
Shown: 44.6761 m³
